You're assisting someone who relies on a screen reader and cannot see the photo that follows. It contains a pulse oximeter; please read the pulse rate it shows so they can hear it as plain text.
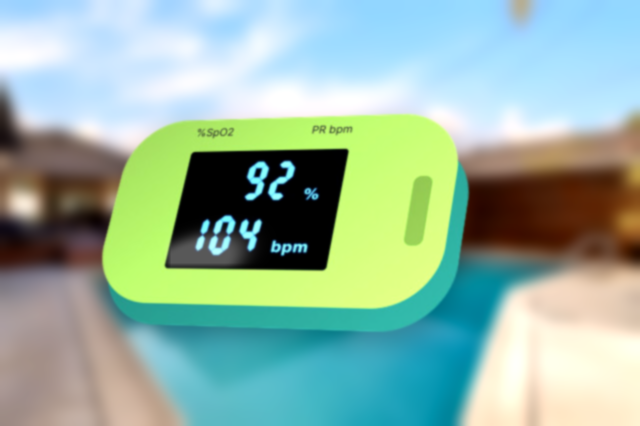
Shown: 104 bpm
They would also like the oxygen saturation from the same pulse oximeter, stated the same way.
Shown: 92 %
